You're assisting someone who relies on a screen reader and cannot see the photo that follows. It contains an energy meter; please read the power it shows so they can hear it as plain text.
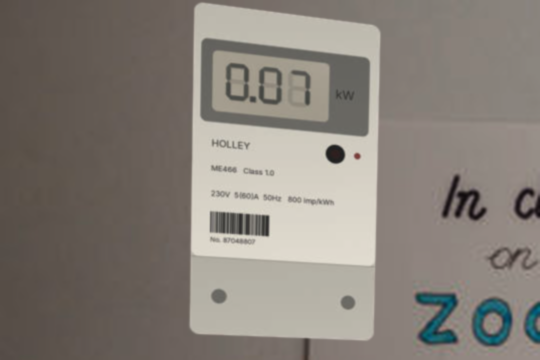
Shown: 0.07 kW
